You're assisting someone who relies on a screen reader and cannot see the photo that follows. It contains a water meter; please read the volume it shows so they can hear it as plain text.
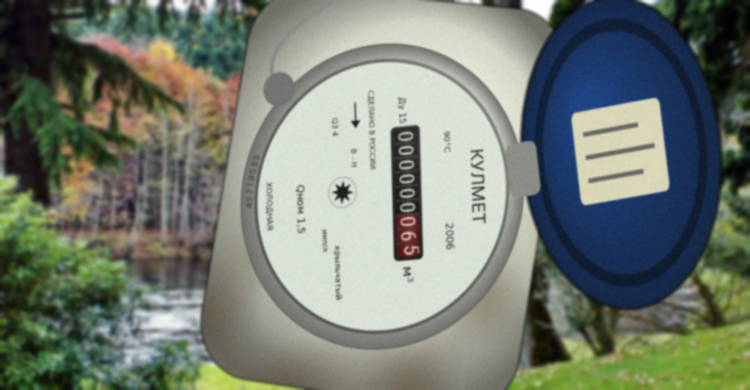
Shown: 0.065 m³
